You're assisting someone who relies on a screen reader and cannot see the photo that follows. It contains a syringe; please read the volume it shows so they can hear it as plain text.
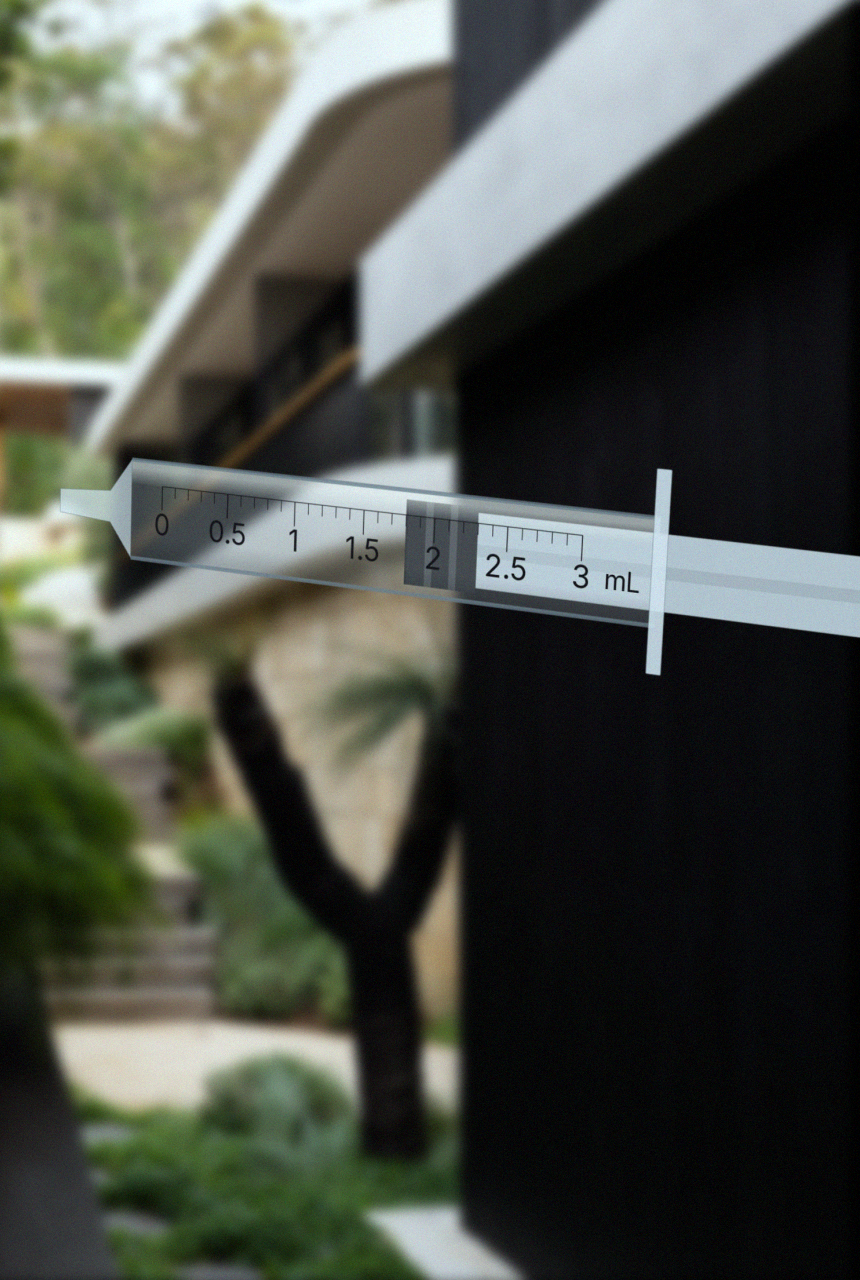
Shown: 1.8 mL
